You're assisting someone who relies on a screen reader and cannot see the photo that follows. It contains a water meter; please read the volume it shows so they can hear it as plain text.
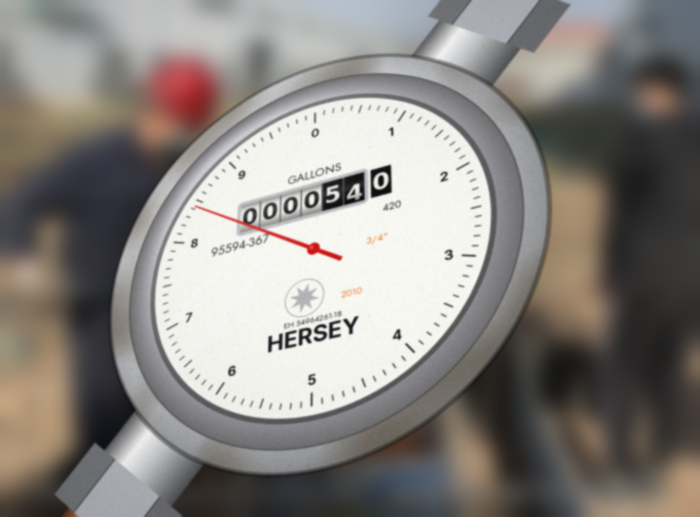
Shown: 538.4 gal
